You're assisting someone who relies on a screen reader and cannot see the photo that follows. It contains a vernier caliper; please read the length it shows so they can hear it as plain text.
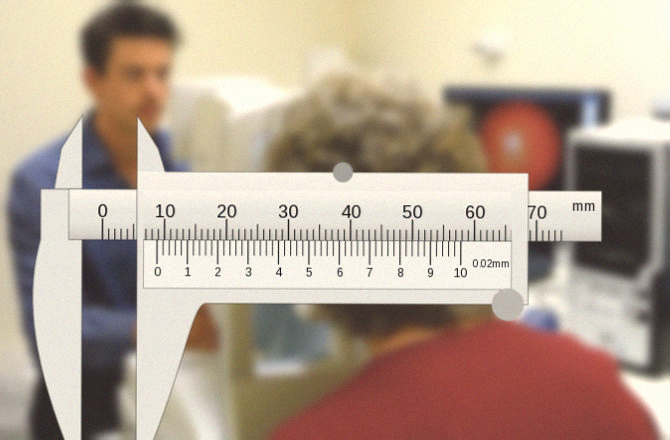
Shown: 8.8 mm
